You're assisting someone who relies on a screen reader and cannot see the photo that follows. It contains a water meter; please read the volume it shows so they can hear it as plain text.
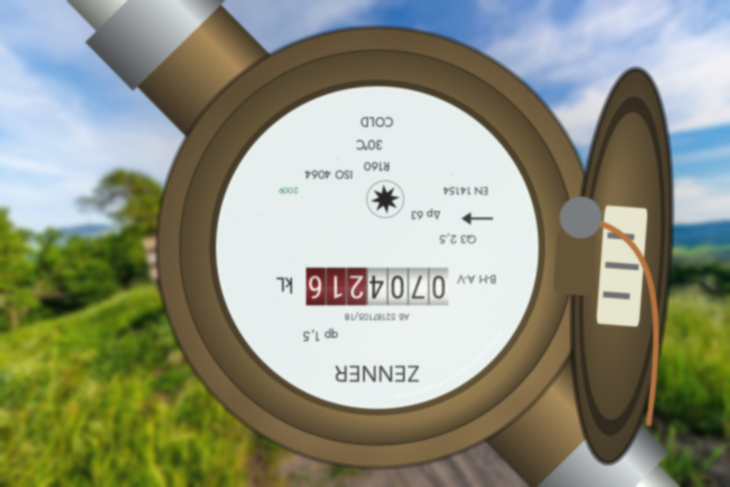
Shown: 704.216 kL
